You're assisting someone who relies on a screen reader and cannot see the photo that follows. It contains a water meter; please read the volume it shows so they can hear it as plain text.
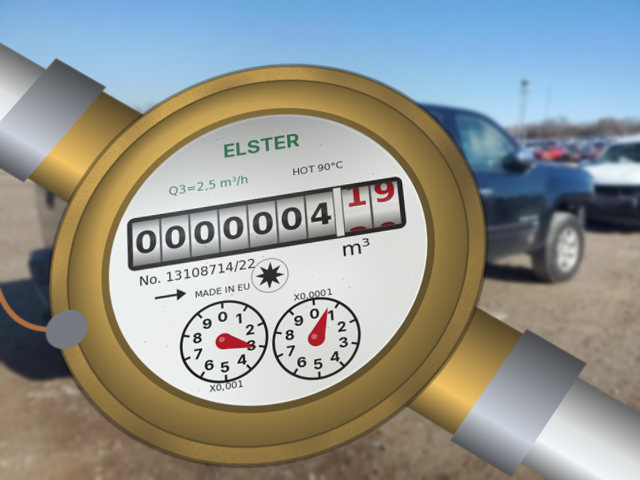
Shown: 4.1930 m³
